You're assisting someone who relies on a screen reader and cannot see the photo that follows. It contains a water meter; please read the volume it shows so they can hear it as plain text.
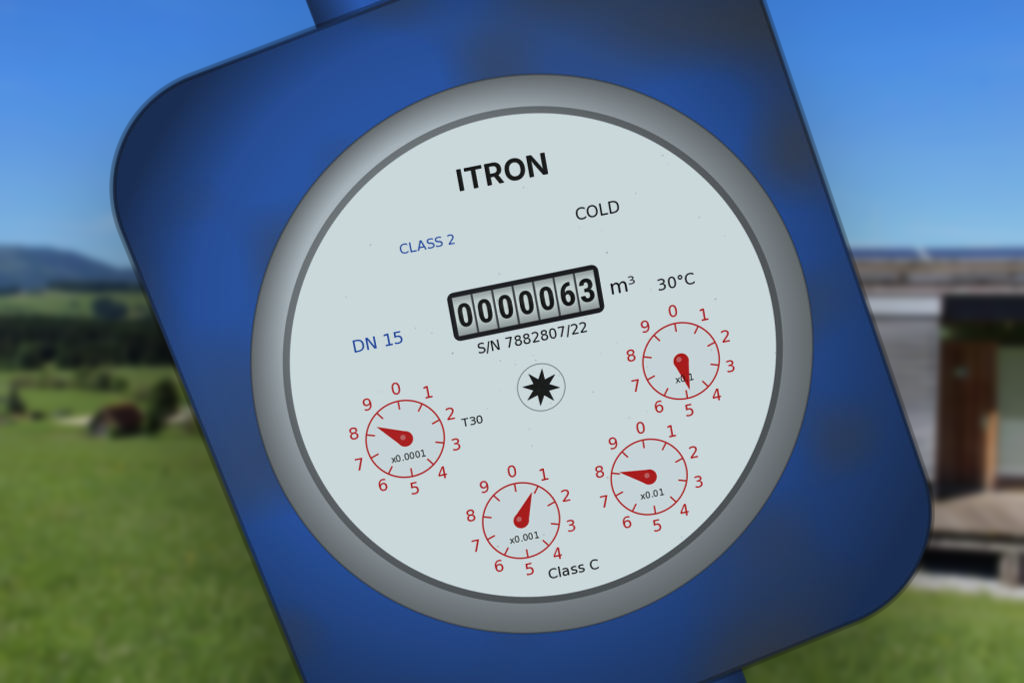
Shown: 63.4808 m³
